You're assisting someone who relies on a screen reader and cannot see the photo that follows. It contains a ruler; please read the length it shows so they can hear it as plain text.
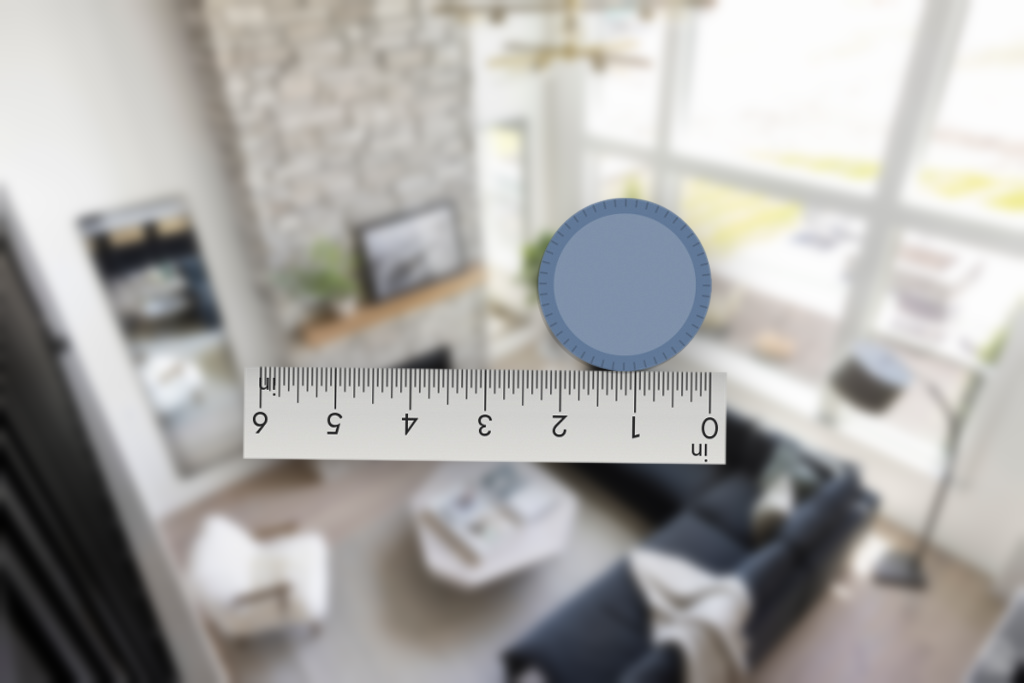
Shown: 2.3125 in
